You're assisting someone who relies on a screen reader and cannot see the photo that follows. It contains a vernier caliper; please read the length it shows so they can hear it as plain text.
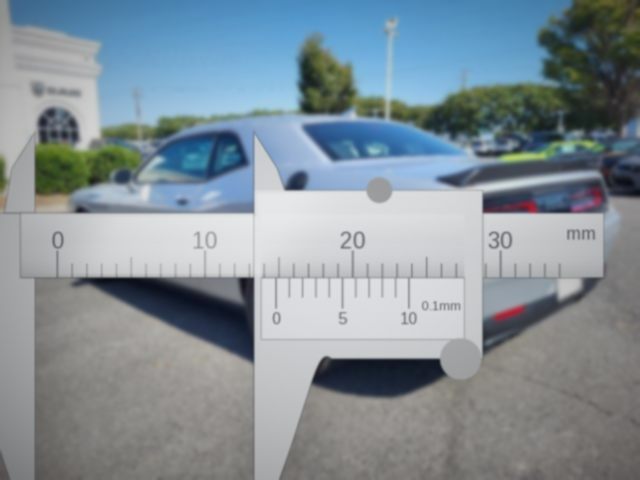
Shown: 14.8 mm
